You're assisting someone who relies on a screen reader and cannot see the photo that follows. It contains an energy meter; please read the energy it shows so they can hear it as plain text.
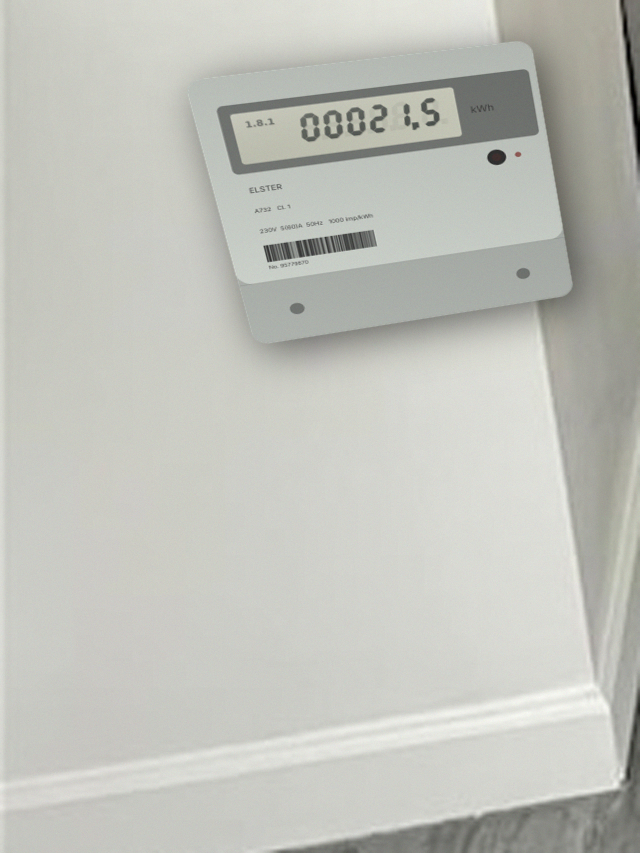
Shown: 21.5 kWh
